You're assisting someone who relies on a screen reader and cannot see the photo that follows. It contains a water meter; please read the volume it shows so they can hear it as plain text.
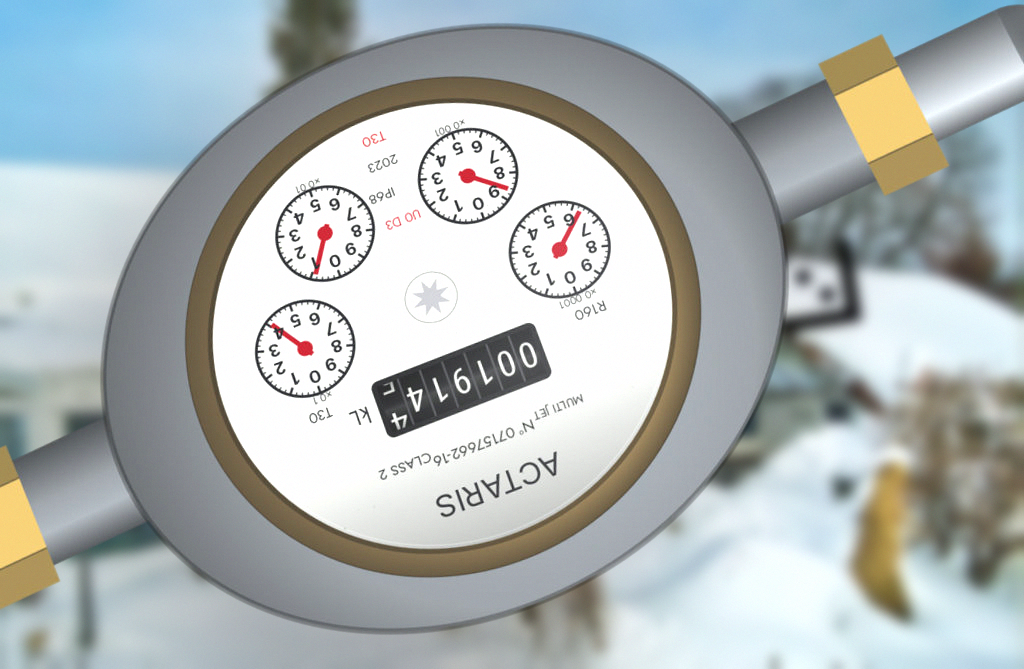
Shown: 19144.4086 kL
